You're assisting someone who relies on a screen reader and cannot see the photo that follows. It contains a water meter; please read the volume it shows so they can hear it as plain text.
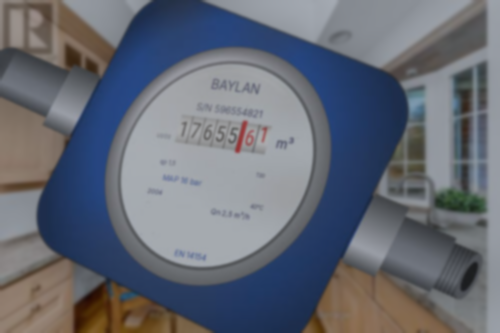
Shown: 17655.61 m³
